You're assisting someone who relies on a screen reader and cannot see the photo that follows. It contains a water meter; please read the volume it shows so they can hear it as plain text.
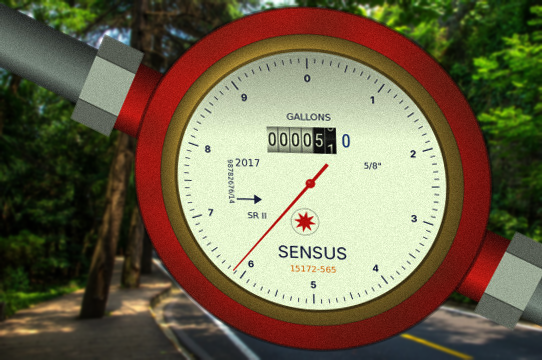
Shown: 506.1 gal
